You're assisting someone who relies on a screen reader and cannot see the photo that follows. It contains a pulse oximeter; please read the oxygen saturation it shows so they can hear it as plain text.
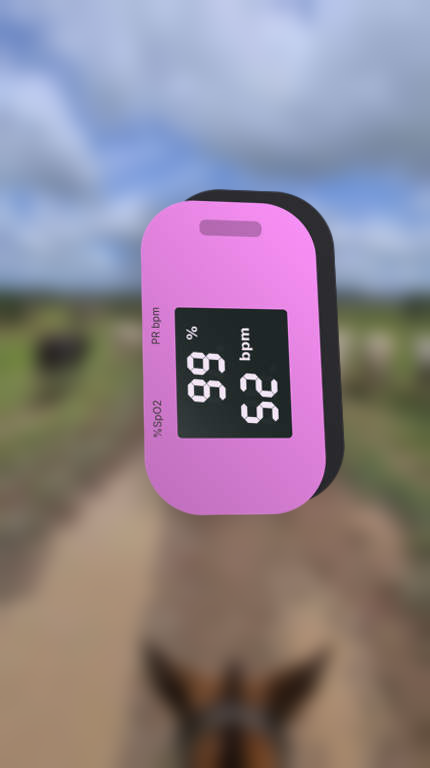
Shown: 99 %
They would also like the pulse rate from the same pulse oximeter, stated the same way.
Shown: 52 bpm
